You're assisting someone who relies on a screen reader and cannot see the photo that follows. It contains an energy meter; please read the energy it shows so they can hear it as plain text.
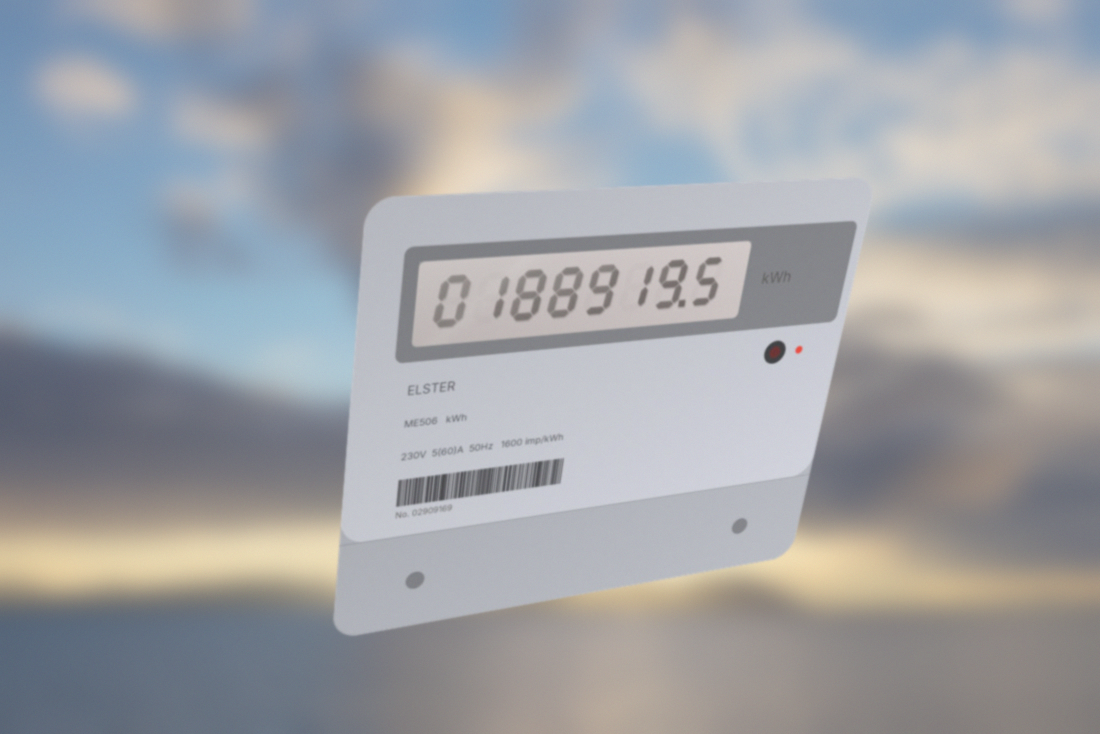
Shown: 188919.5 kWh
